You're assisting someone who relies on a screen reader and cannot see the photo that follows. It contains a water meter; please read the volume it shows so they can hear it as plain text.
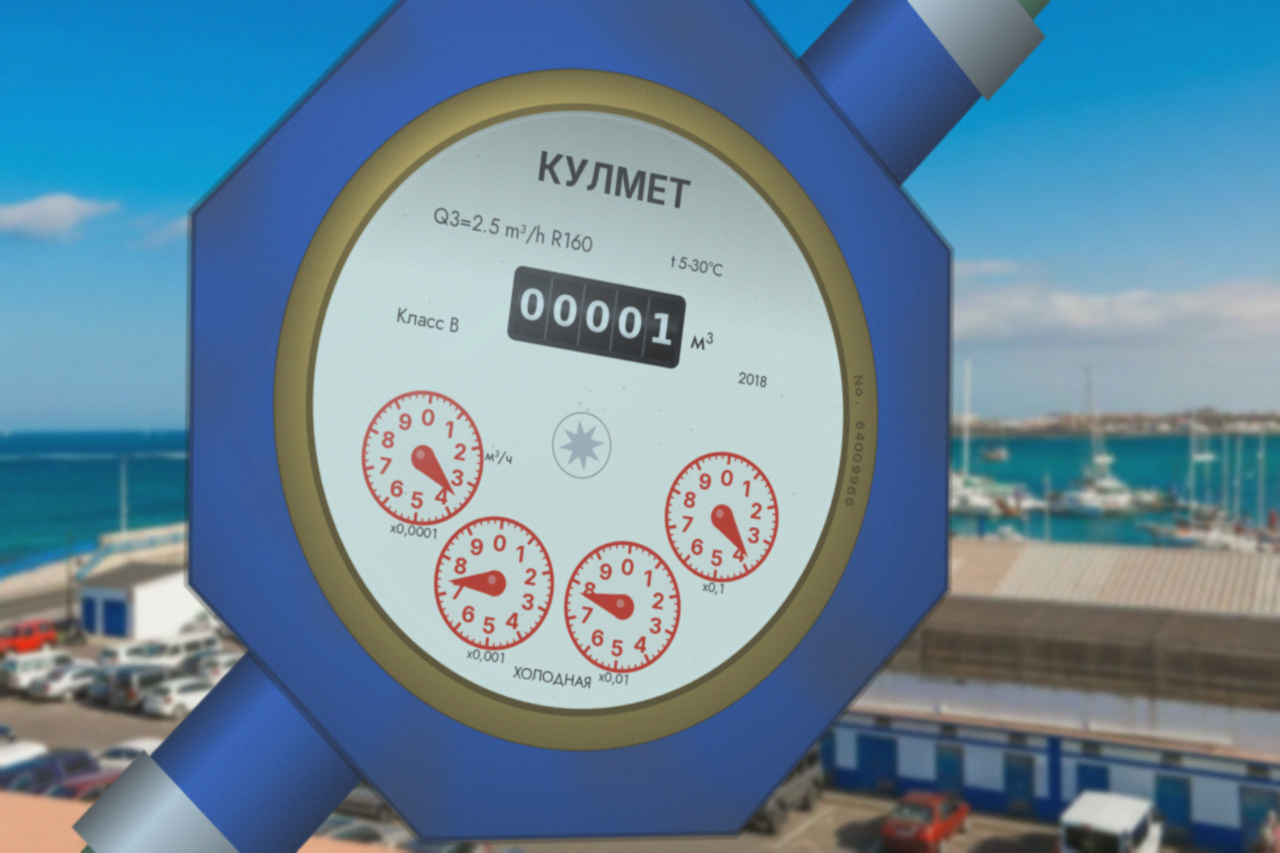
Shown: 1.3773 m³
